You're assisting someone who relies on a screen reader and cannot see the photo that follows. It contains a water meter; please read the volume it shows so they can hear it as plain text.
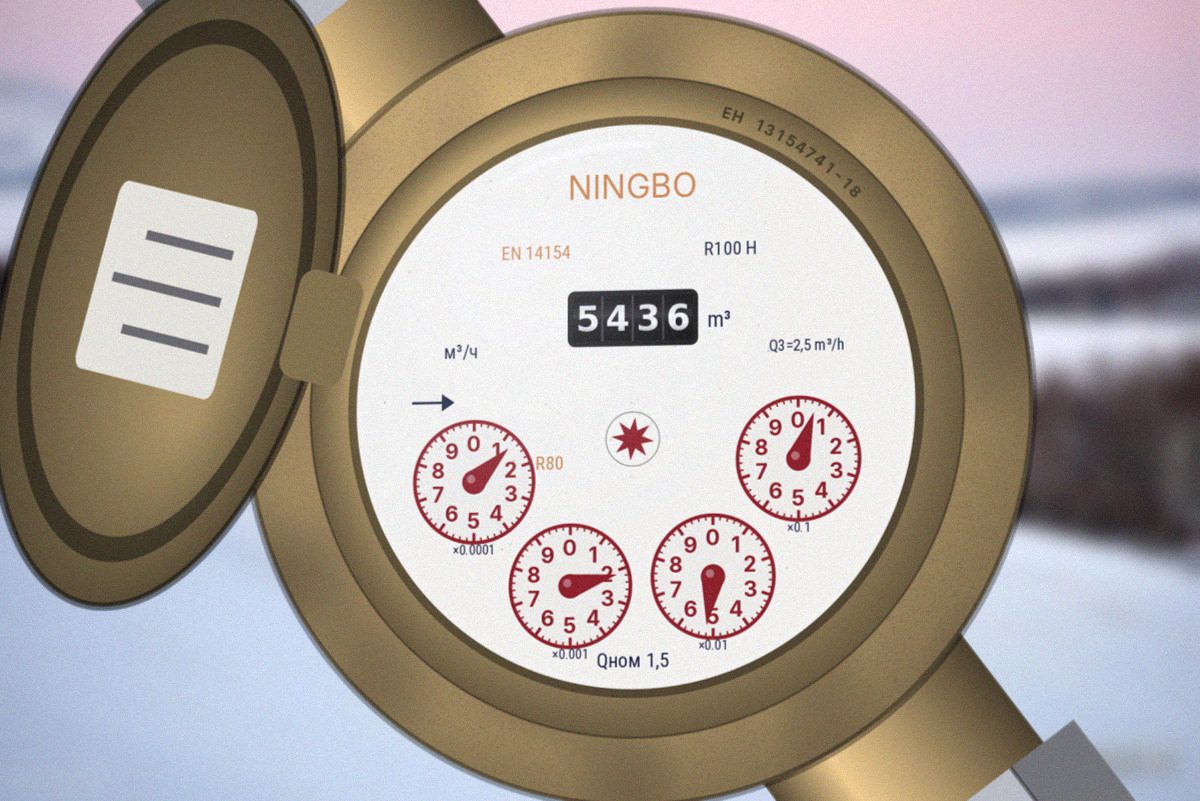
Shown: 5436.0521 m³
